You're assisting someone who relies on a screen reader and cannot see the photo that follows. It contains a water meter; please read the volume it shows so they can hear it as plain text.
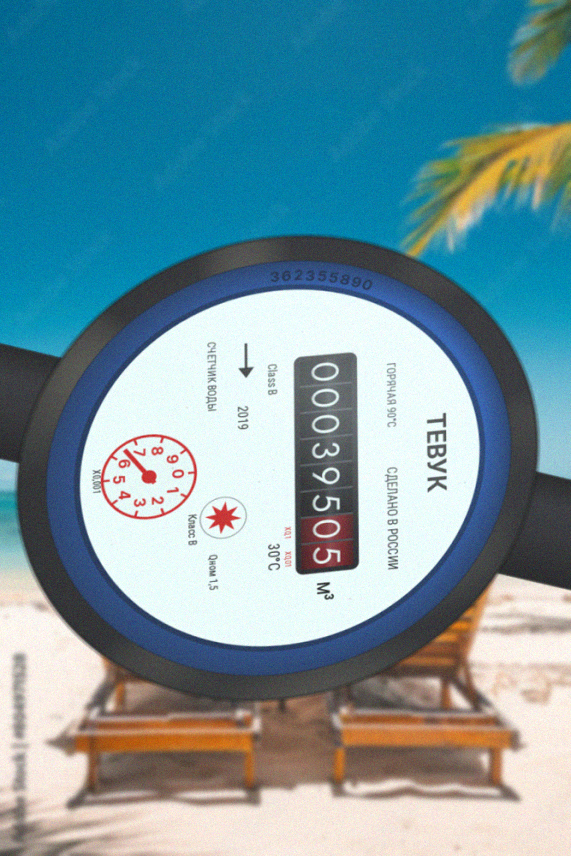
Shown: 395.056 m³
